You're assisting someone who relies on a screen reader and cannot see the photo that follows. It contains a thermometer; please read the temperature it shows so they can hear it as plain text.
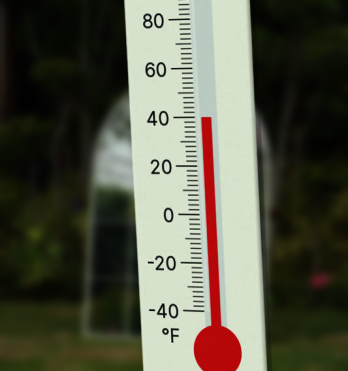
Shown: 40 °F
